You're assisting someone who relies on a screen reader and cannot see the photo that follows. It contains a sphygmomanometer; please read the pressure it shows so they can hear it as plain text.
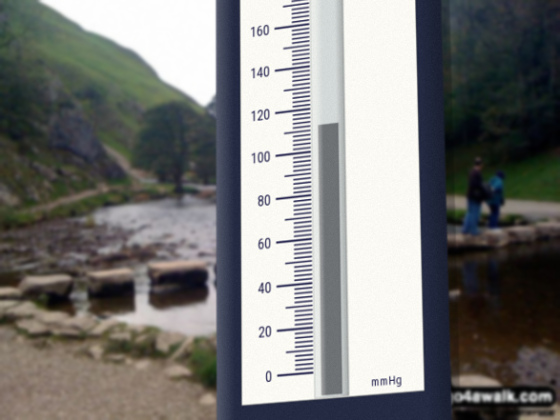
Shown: 112 mmHg
